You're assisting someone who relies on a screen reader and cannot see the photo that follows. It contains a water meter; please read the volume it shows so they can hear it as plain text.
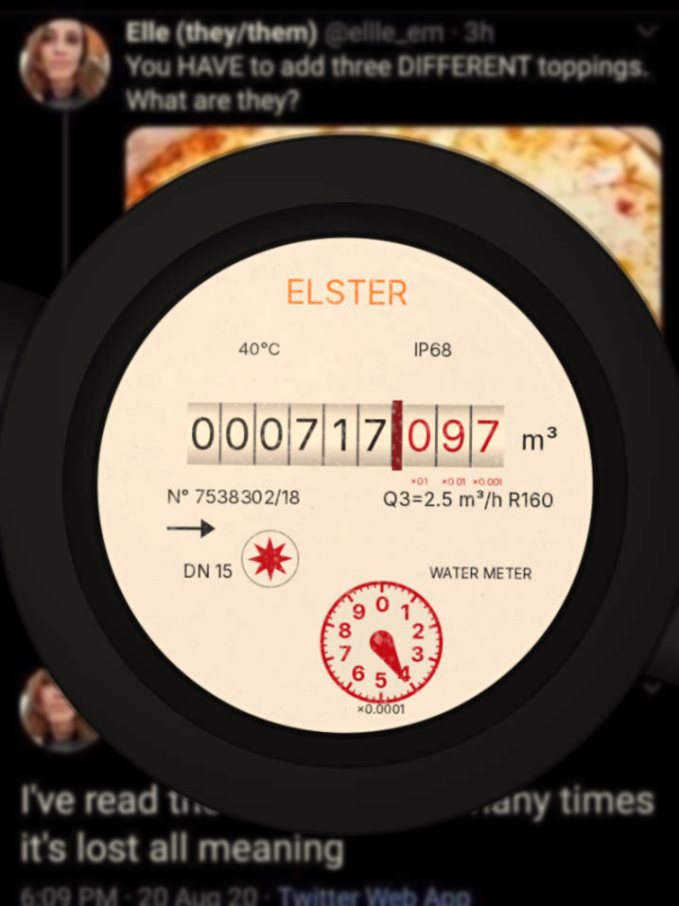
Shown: 717.0974 m³
